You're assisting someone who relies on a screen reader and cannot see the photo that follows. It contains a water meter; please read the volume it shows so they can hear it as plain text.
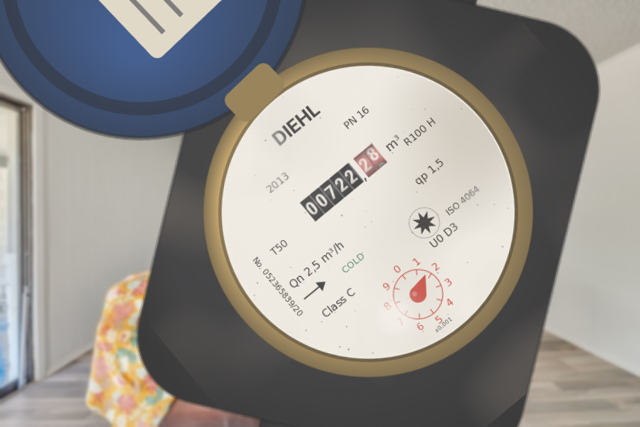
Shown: 722.281 m³
